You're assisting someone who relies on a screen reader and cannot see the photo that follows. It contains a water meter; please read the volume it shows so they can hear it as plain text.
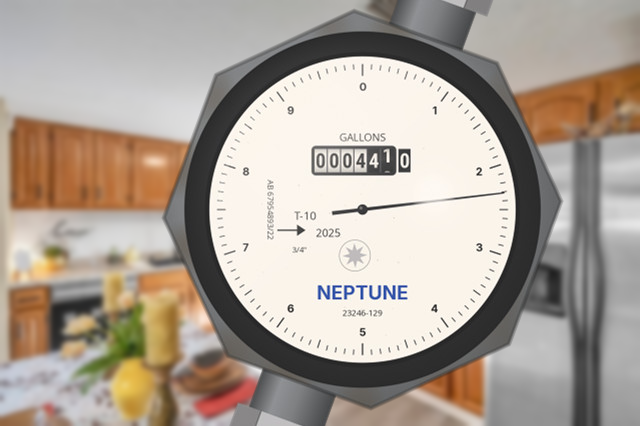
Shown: 4412.3 gal
